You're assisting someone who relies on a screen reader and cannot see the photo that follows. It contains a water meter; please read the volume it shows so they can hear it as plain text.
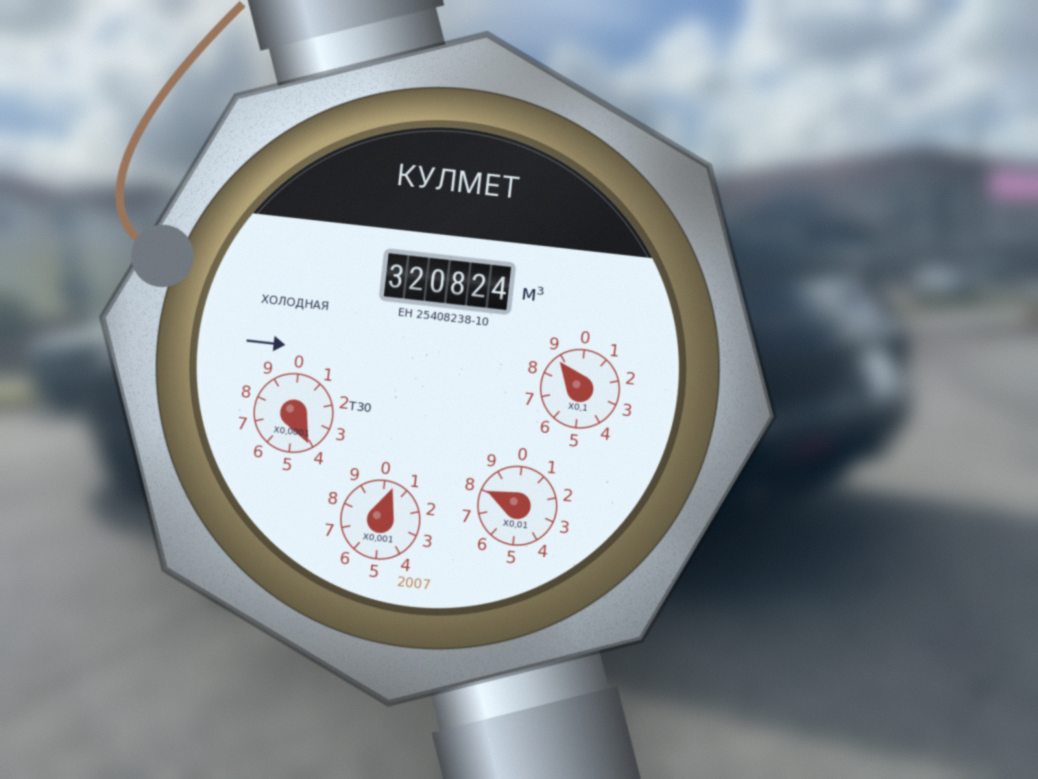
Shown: 320824.8804 m³
